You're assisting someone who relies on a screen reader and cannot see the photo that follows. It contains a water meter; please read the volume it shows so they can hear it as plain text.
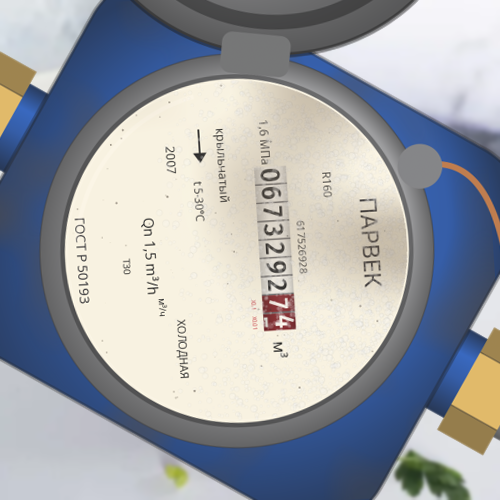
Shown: 673292.74 m³
